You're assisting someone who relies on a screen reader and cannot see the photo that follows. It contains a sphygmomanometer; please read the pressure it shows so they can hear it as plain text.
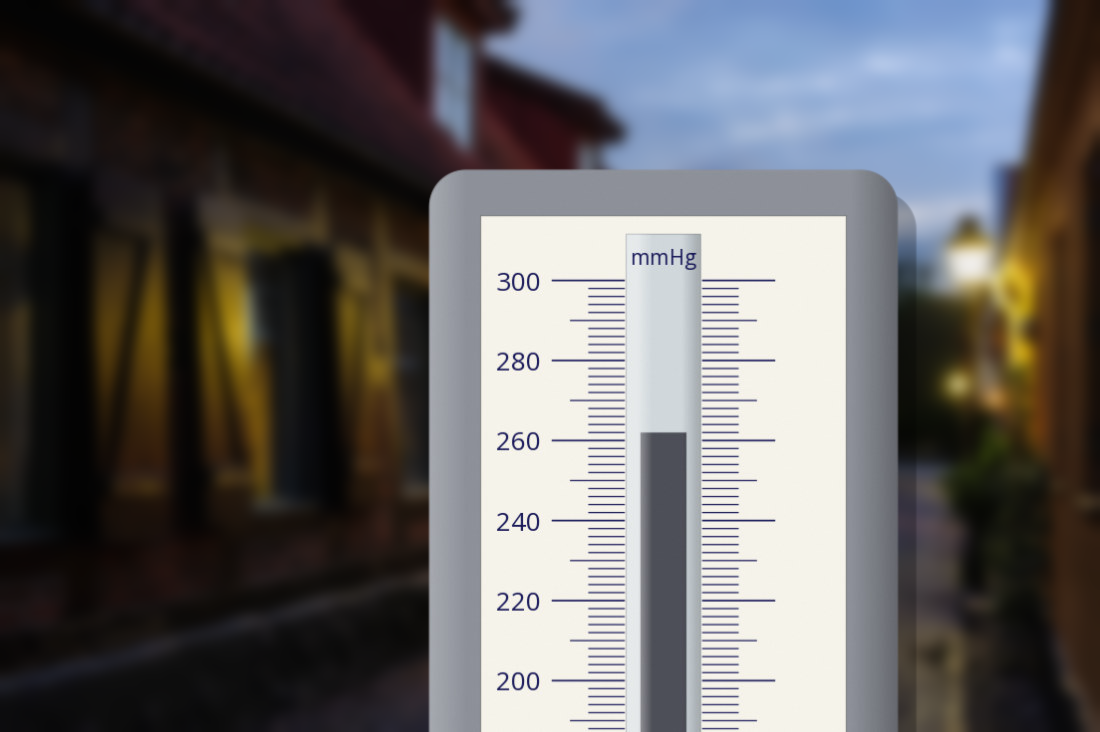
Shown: 262 mmHg
